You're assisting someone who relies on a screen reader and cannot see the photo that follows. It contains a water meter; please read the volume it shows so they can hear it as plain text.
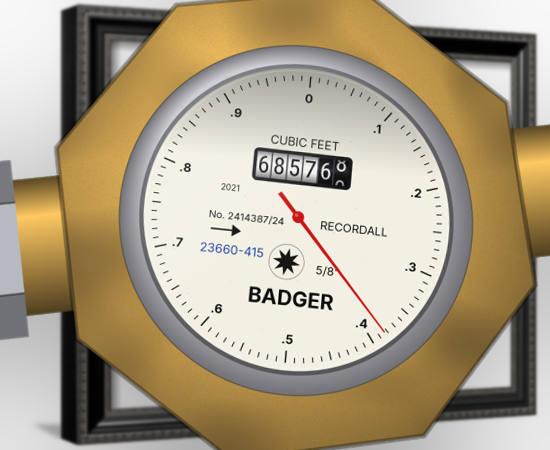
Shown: 685768.38 ft³
